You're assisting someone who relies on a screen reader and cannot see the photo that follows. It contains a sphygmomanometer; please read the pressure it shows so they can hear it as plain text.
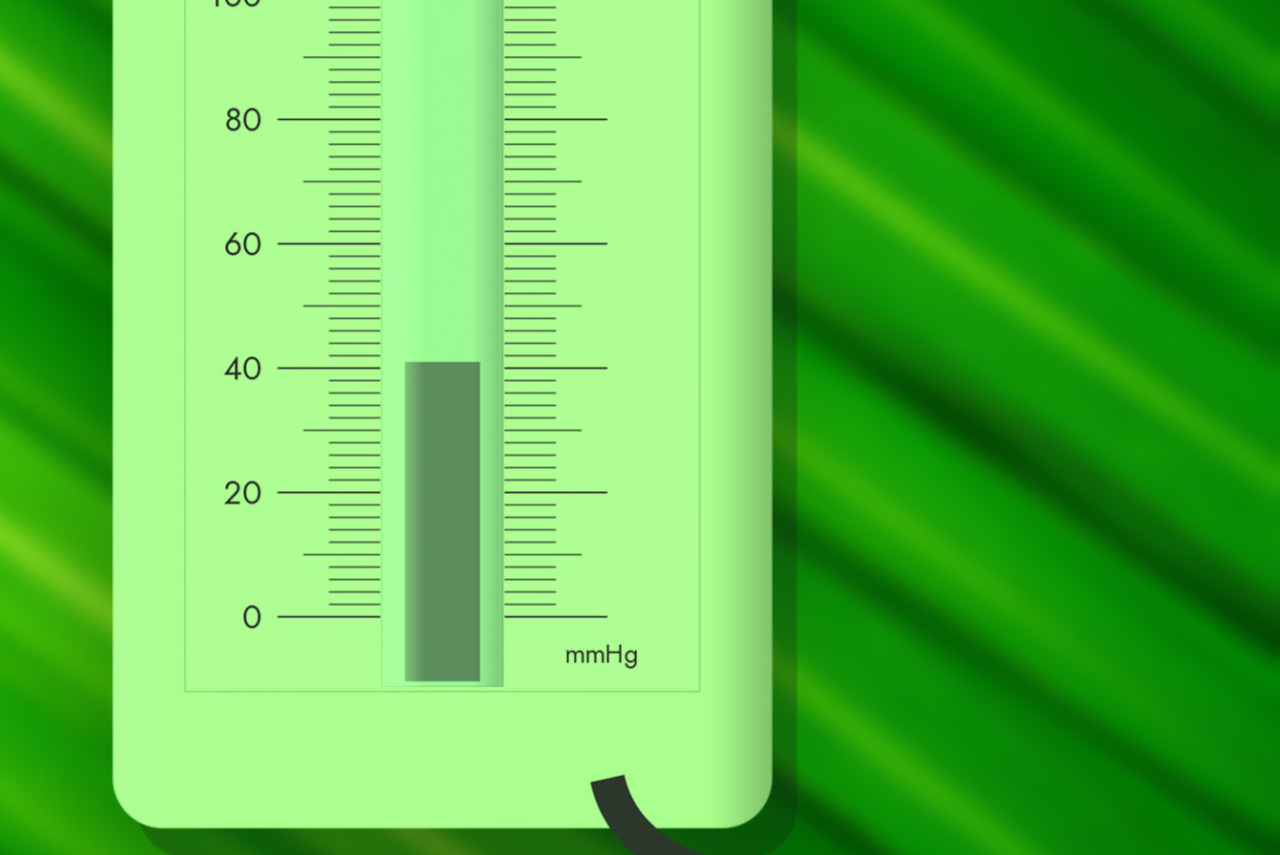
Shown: 41 mmHg
